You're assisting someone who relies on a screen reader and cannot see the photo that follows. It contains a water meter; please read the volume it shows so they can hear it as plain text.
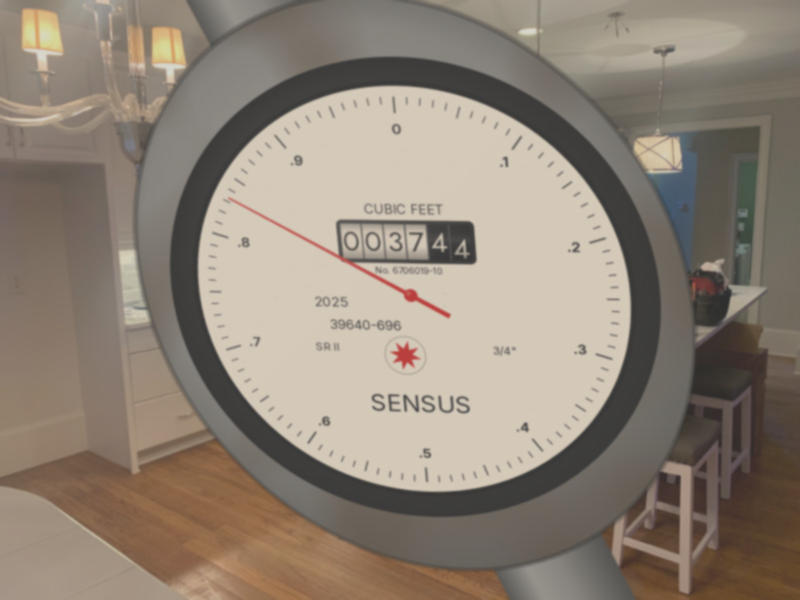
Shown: 3743.83 ft³
